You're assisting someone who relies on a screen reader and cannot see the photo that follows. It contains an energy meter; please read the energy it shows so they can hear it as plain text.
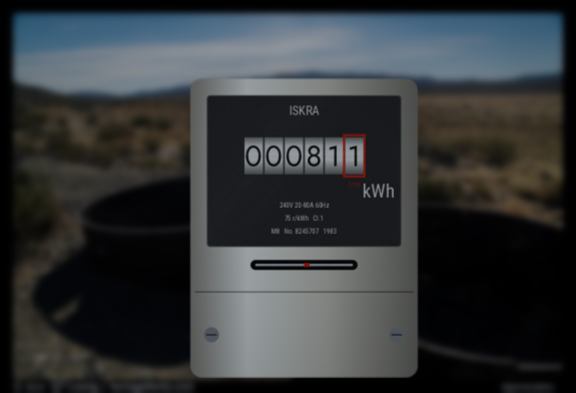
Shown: 81.1 kWh
